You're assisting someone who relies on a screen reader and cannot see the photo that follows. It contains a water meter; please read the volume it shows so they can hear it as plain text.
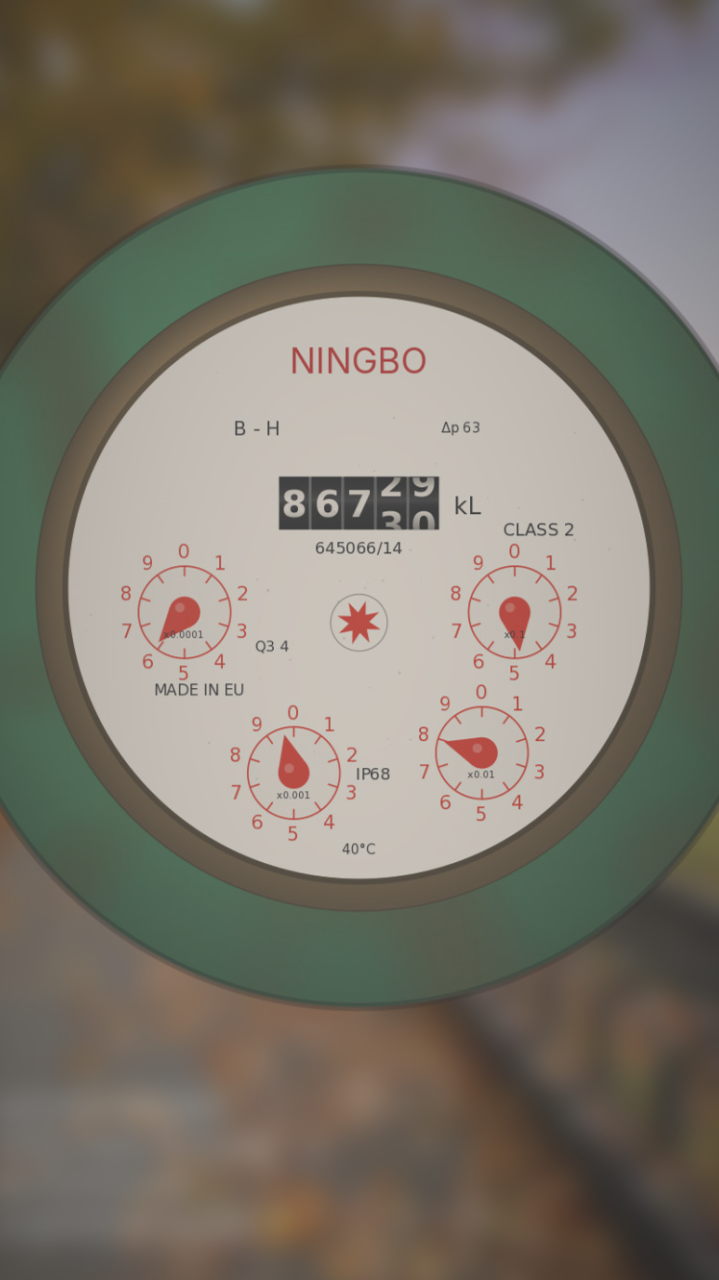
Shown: 86729.4796 kL
